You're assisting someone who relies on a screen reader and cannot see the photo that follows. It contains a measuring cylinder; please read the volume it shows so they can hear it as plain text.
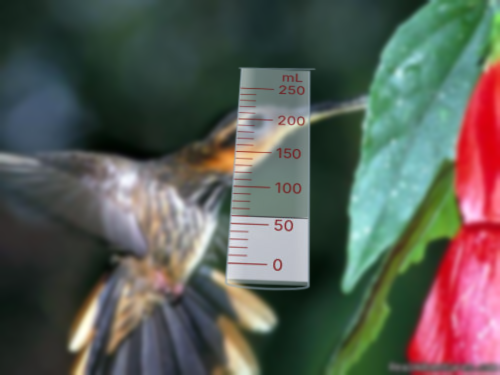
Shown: 60 mL
